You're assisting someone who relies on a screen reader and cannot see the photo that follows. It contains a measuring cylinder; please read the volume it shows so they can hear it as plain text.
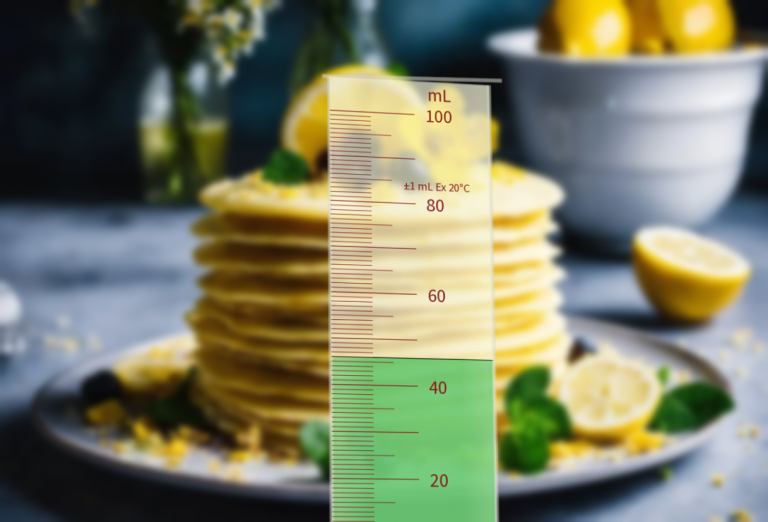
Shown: 46 mL
